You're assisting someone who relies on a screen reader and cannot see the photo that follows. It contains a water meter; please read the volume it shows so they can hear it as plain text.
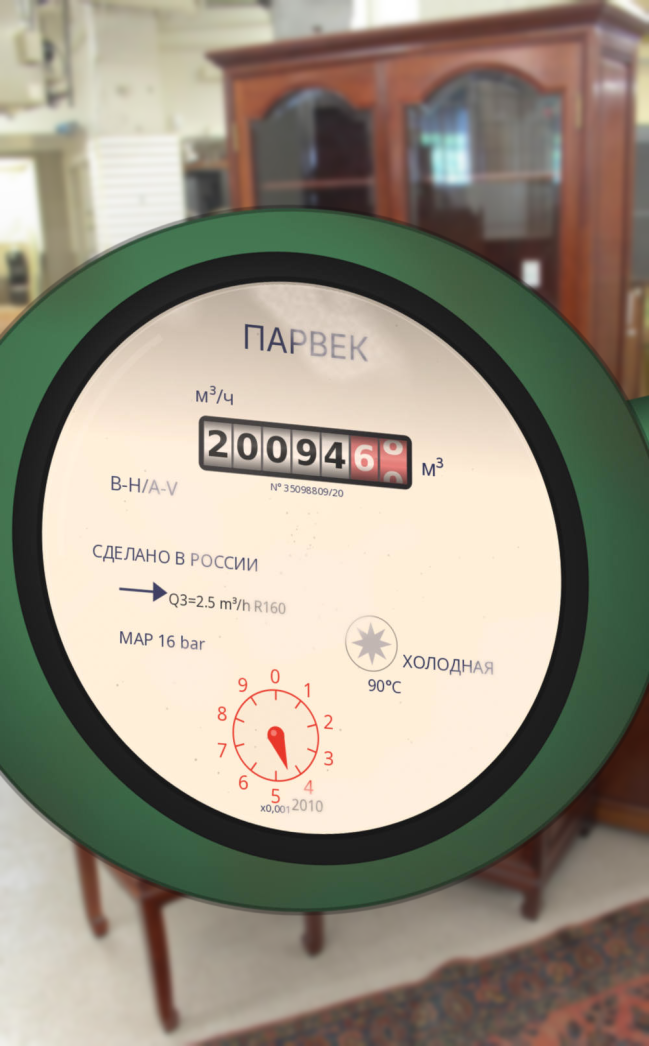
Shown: 20094.684 m³
